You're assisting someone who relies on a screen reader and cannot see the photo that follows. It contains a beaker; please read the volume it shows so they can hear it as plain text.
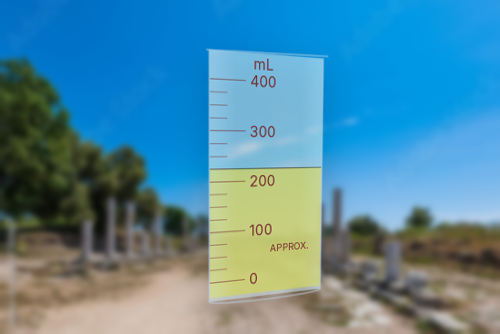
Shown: 225 mL
